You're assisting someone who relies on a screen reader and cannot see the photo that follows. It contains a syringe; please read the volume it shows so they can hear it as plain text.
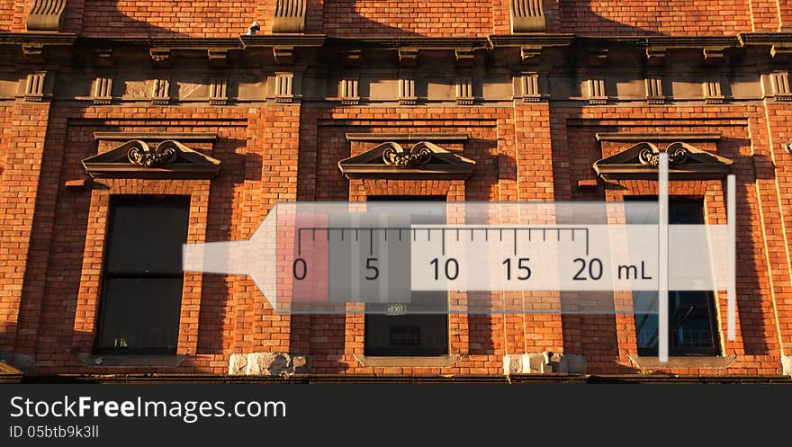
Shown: 2 mL
